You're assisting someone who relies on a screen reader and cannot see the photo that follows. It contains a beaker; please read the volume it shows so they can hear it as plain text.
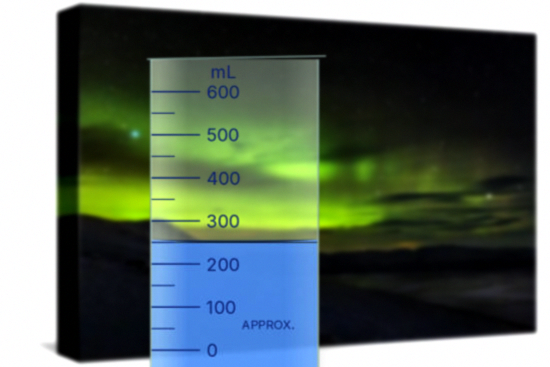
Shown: 250 mL
